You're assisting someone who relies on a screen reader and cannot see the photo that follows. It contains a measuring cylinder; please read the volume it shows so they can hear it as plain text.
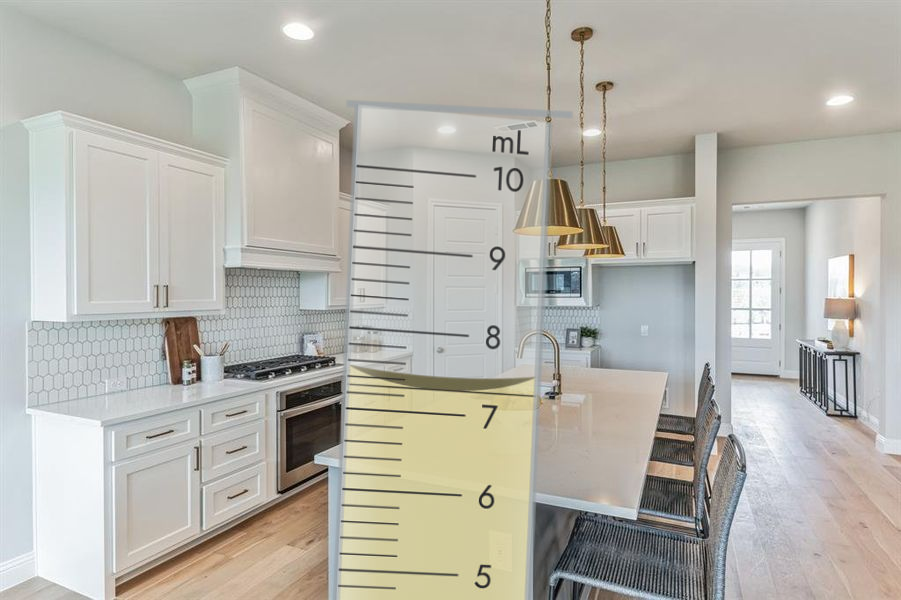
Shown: 7.3 mL
